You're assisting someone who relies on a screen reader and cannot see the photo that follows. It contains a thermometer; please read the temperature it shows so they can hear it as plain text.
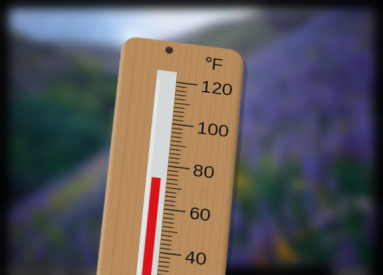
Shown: 74 °F
